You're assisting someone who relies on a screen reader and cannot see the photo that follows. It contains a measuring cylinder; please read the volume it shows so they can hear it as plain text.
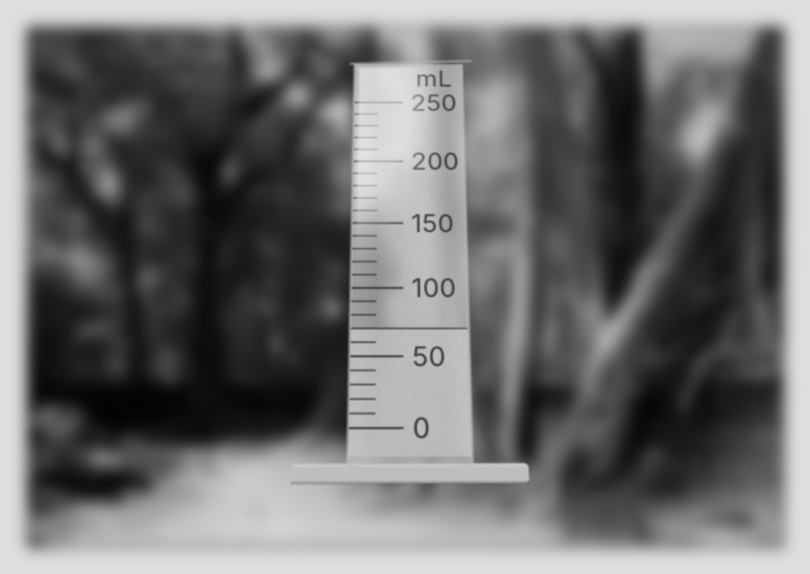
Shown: 70 mL
